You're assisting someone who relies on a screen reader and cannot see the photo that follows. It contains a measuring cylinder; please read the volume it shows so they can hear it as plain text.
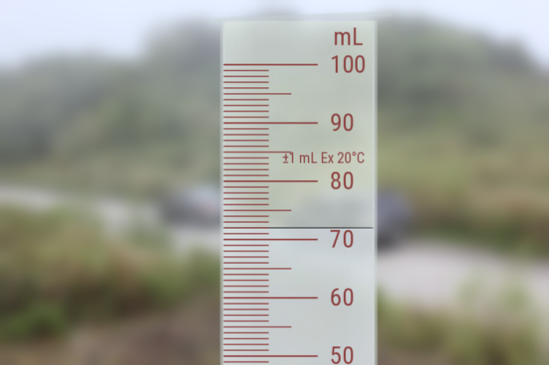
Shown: 72 mL
